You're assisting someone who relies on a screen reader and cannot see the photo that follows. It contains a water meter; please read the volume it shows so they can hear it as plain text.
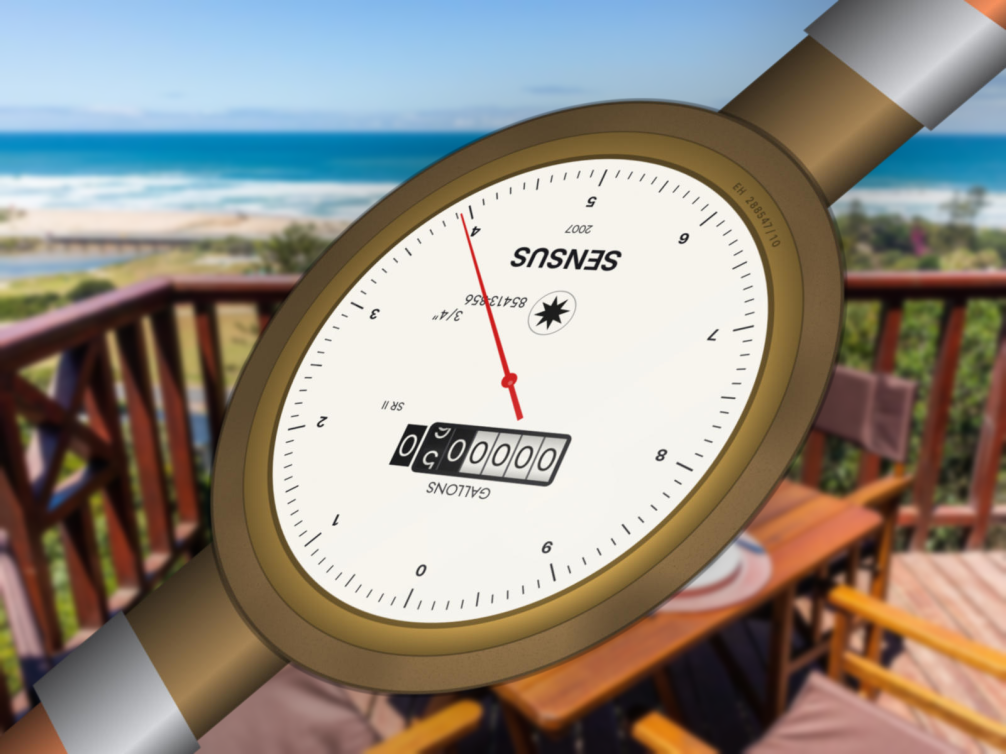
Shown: 53.9 gal
